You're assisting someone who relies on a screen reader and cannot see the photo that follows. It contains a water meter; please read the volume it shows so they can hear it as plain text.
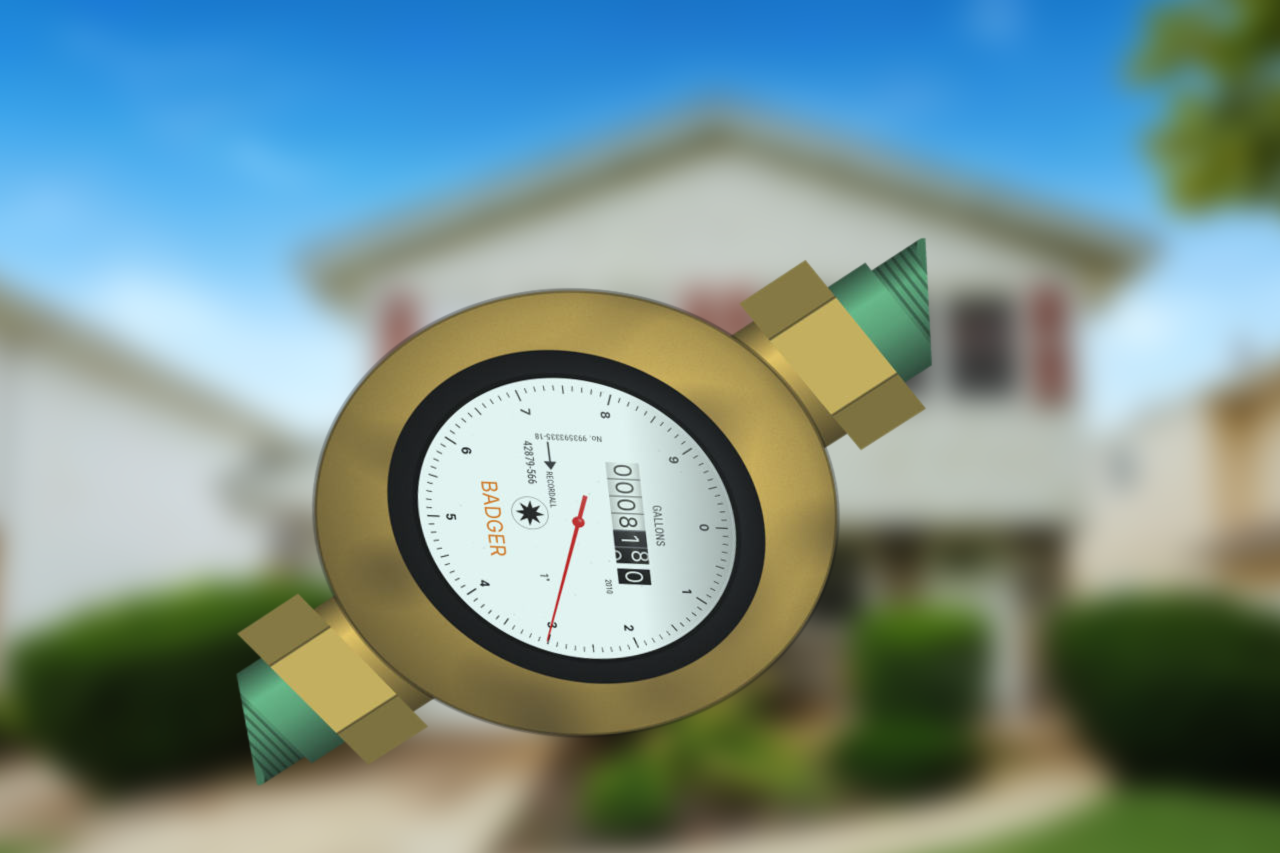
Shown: 8183.0 gal
